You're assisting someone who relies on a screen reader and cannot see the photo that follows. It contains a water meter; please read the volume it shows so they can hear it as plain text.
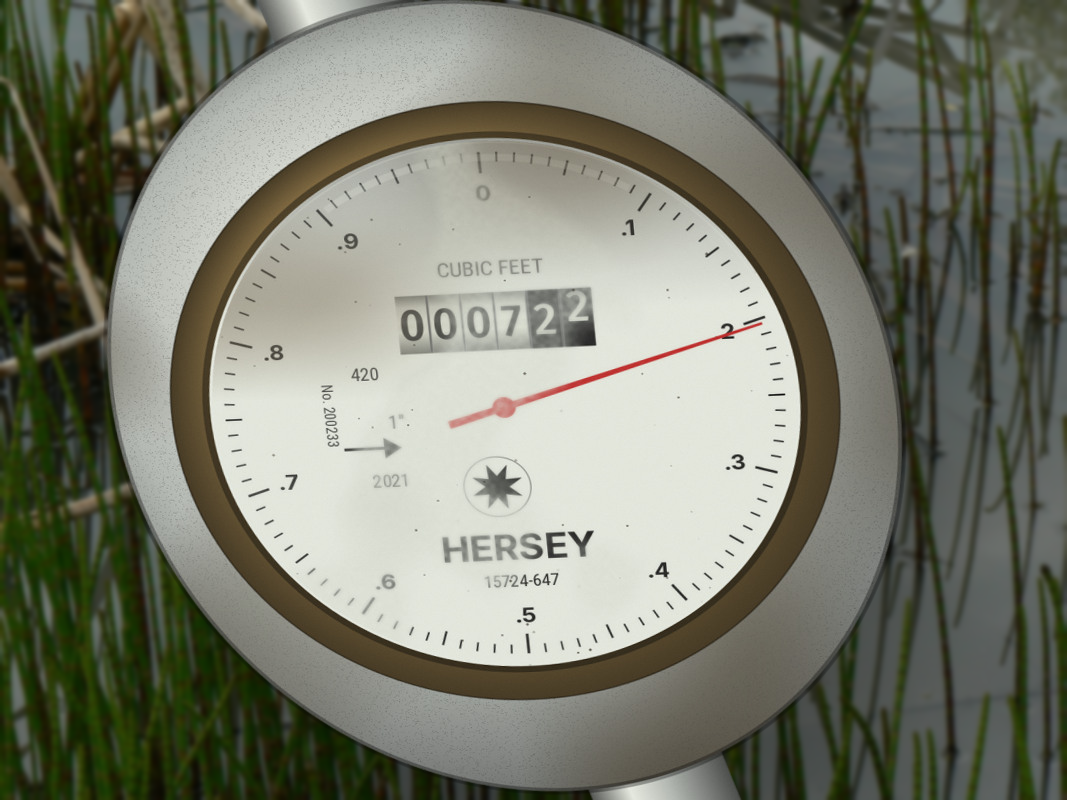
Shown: 722.20 ft³
